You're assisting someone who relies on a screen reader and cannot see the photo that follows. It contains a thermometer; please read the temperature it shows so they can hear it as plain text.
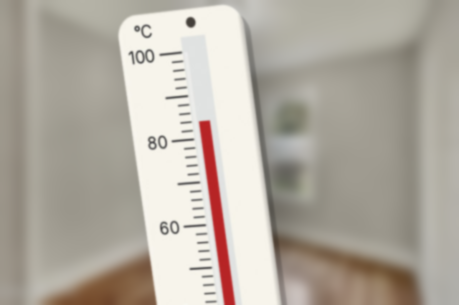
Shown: 84 °C
